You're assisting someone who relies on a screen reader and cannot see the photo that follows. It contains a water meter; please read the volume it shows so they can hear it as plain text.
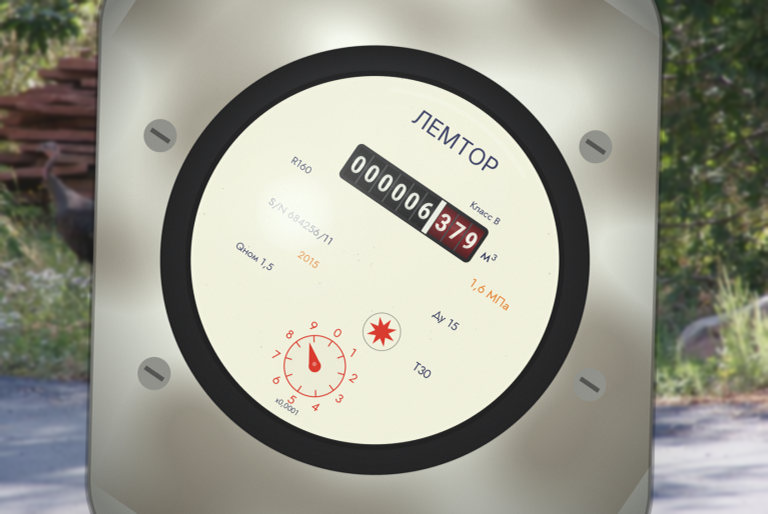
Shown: 6.3798 m³
